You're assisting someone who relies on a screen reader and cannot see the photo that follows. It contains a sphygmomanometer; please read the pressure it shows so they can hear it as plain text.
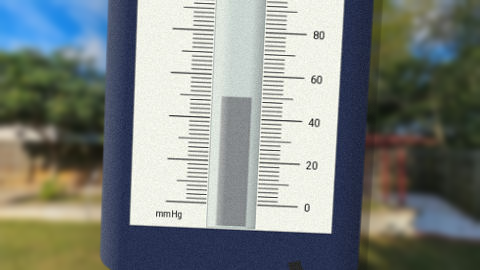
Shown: 50 mmHg
